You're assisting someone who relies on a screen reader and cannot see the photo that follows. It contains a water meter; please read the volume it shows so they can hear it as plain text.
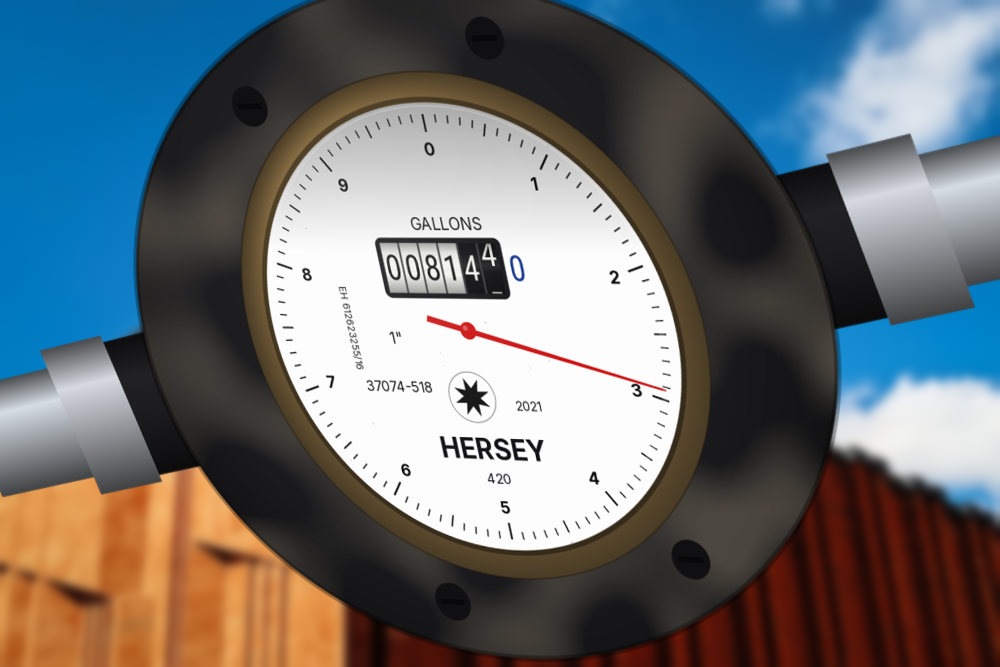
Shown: 81442.9 gal
